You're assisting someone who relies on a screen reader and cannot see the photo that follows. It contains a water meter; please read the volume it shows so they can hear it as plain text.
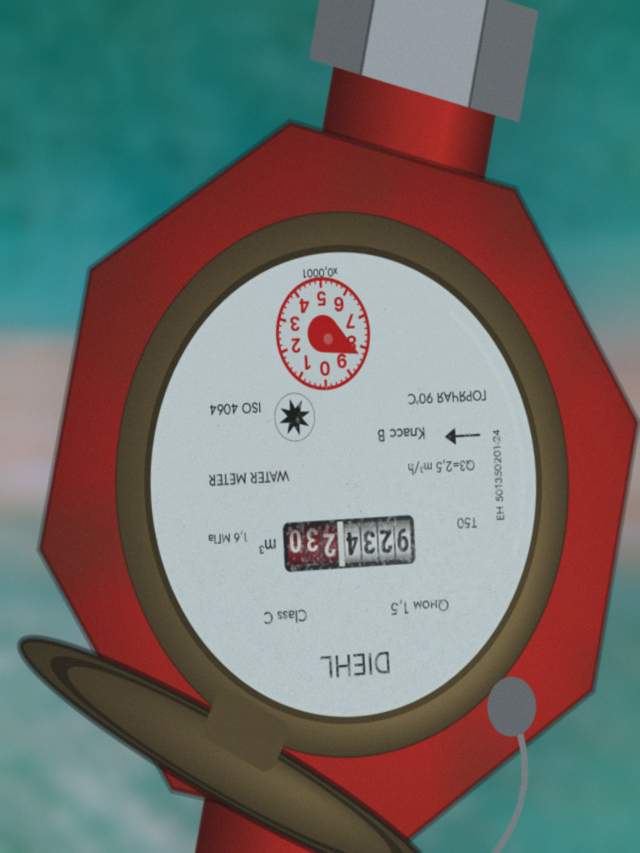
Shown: 9234.2298 m³
